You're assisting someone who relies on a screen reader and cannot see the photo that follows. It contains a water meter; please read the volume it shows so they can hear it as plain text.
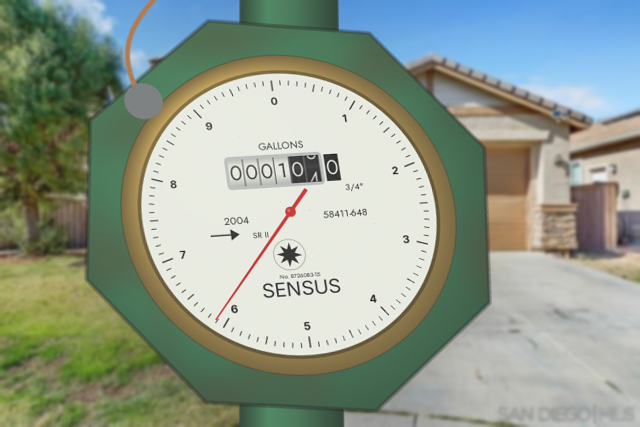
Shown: 1036.1 gal
